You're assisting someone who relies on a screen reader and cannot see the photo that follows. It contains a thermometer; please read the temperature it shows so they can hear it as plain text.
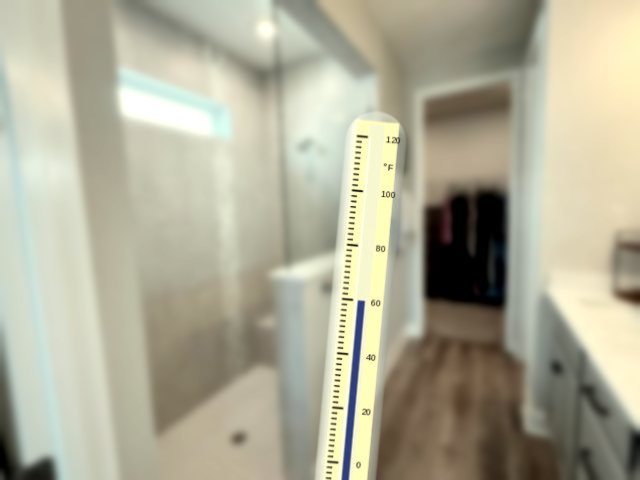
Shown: 60 °F
